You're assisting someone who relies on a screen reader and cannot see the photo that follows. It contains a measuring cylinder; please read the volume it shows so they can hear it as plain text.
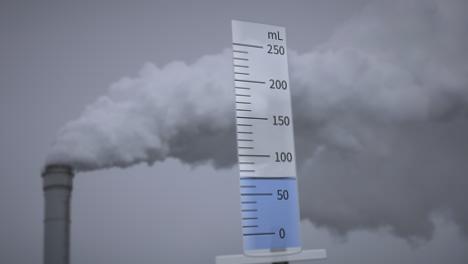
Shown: 70 mL
